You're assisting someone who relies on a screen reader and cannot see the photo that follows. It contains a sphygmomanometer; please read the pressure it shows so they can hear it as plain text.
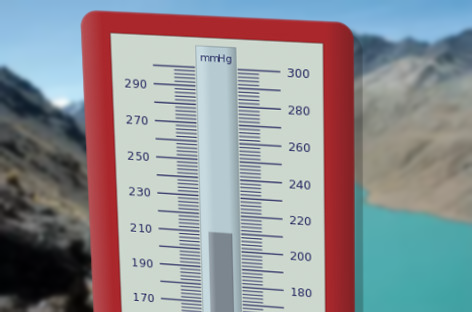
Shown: 210 mmHg
